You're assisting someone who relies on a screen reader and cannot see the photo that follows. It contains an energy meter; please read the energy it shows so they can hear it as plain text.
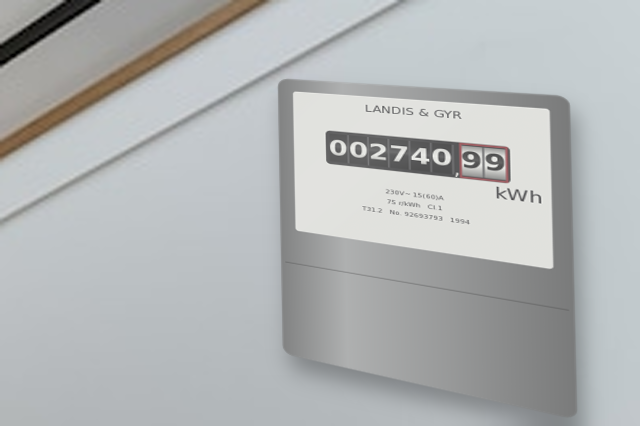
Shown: 2740.99 kWh
